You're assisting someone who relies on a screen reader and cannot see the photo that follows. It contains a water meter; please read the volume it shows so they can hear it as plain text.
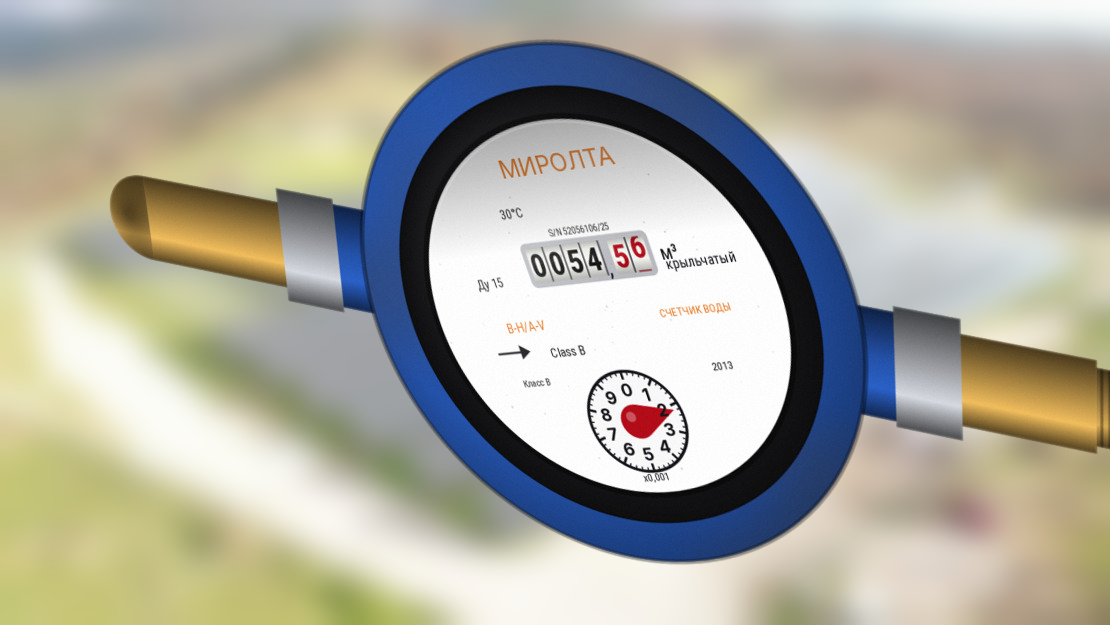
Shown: 54.562 m³
